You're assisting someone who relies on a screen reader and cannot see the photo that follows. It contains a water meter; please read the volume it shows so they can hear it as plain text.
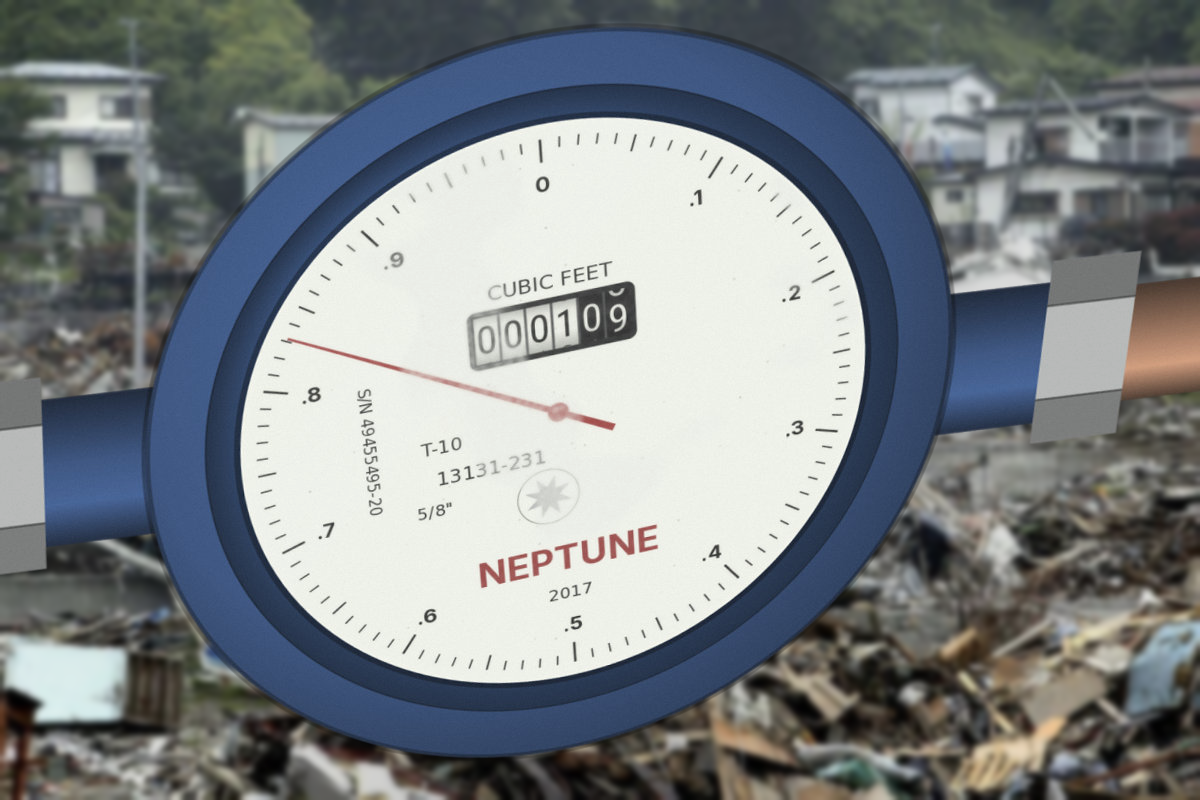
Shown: 108.83 ft³
